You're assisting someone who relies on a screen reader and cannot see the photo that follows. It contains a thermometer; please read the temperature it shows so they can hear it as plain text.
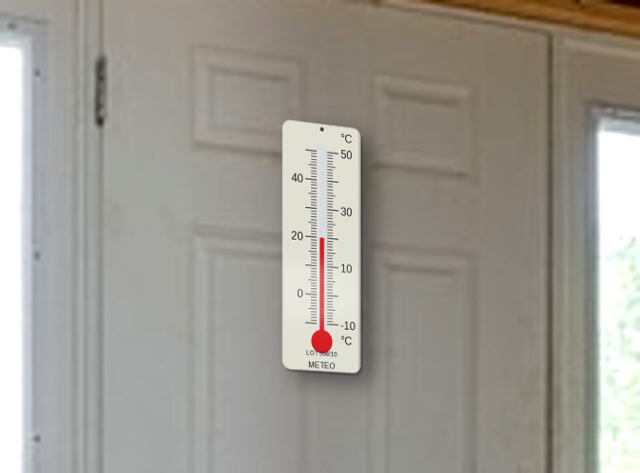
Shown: 20 °C
